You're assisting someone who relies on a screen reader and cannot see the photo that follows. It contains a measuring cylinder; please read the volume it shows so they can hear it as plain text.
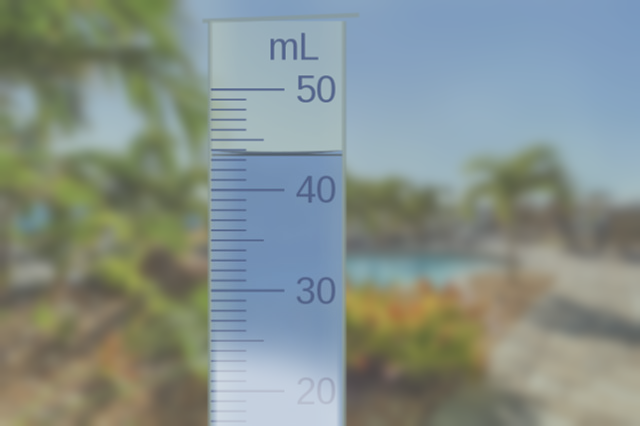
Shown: 43.5 mL
